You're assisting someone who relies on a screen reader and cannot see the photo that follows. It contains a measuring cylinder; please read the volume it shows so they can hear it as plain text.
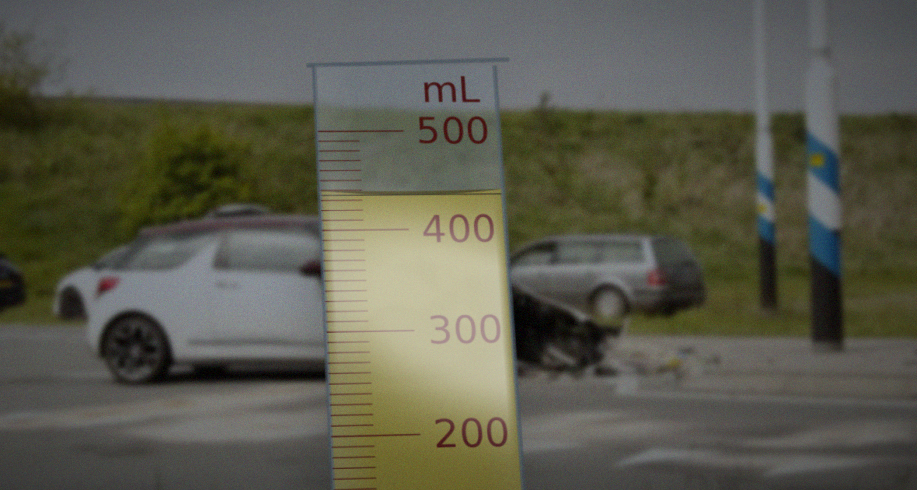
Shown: 435 mL
